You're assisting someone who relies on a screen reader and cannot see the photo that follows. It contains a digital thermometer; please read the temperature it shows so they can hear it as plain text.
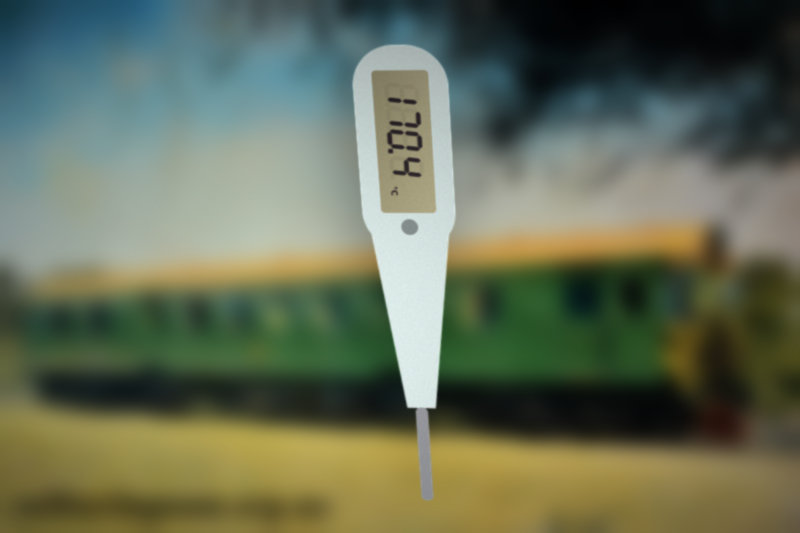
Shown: 170.4 °C
